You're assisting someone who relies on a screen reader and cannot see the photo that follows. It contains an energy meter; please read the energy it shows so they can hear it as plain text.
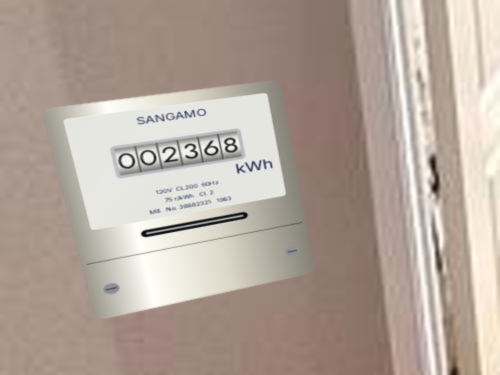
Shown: 2368 kWh
